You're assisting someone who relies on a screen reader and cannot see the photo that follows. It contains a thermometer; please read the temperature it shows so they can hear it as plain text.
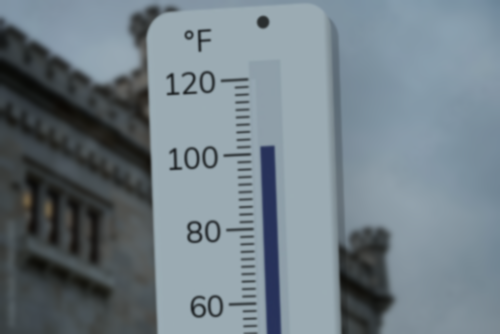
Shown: 102 °F
